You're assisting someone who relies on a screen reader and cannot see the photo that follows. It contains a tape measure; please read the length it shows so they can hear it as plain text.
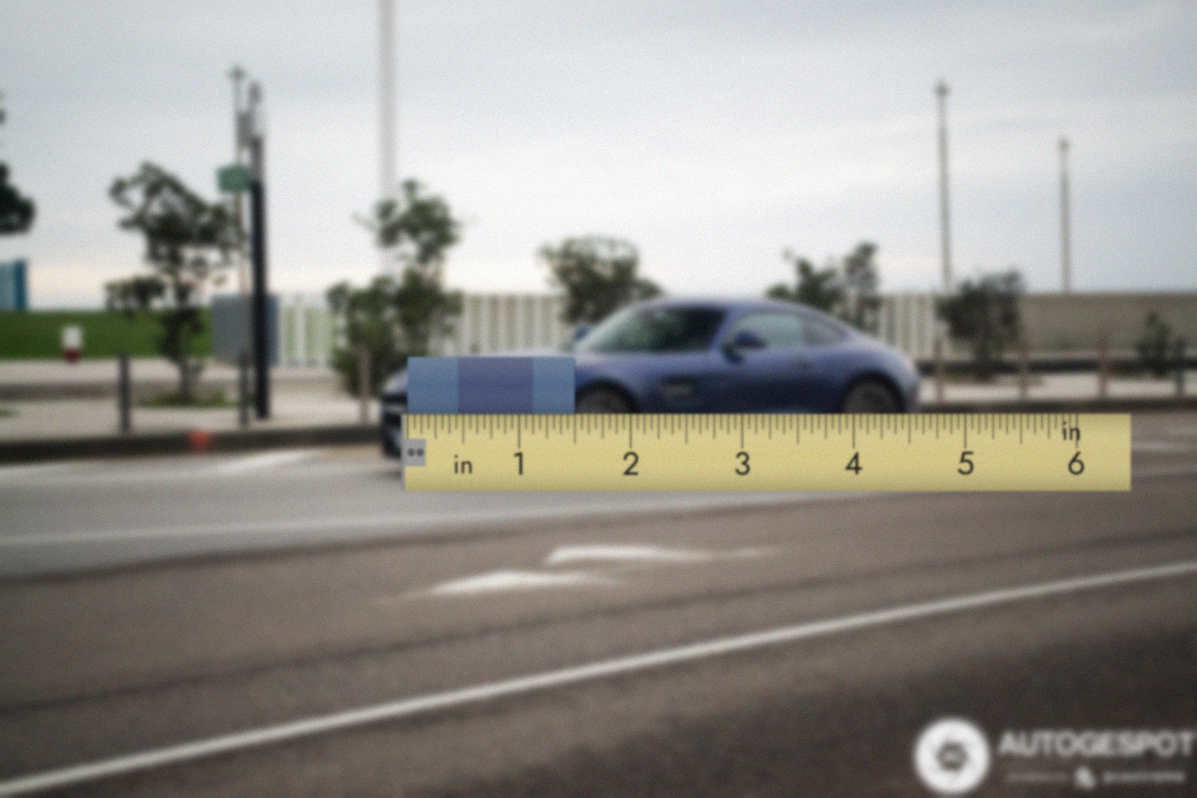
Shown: 1.5 in
